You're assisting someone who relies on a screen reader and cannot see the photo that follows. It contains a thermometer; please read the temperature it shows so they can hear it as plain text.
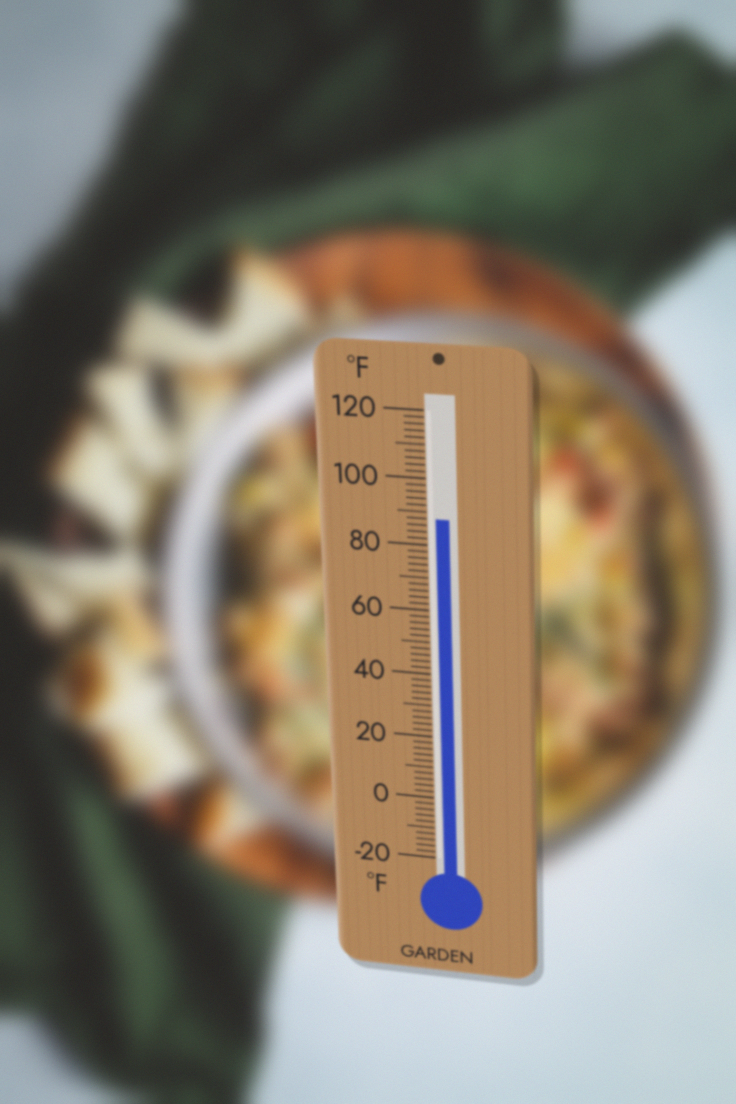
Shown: 88 °F
